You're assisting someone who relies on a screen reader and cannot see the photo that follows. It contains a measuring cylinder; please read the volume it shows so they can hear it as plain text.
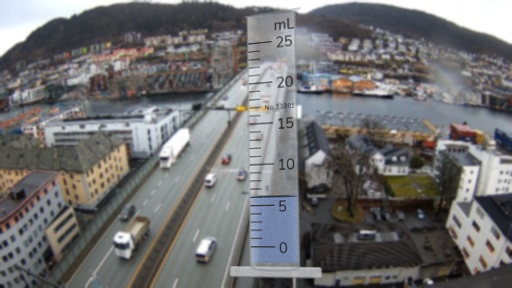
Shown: 6 mL
